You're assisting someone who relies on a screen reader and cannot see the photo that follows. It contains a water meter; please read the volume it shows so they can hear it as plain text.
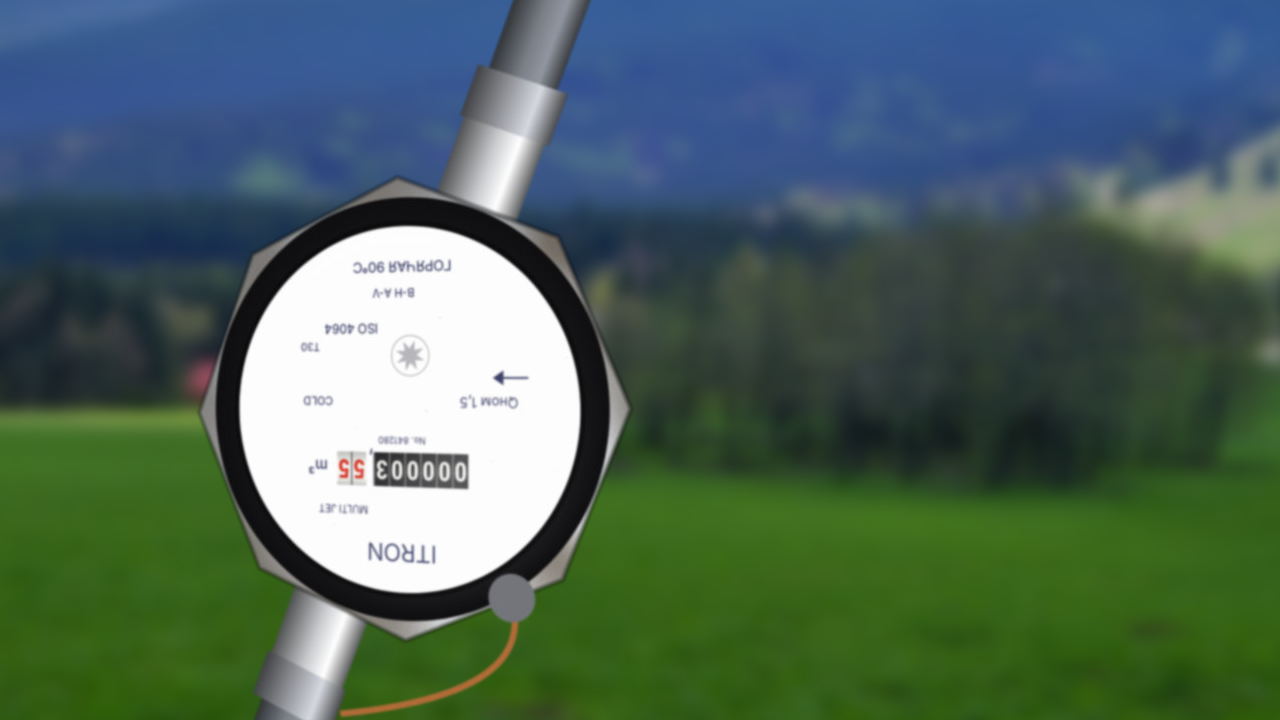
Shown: 3.55 m³
